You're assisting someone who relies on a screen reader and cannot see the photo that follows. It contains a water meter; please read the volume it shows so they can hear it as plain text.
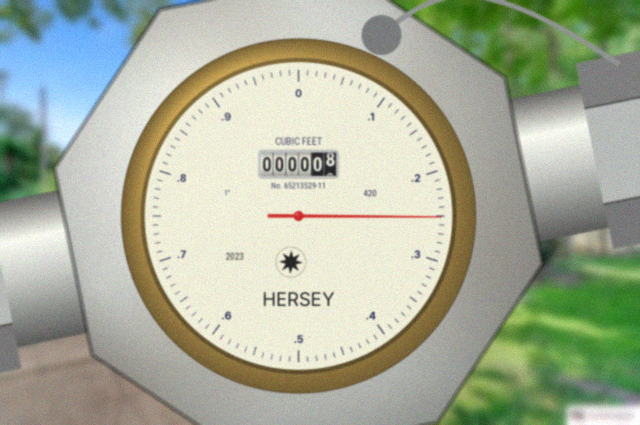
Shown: 8.25 ft³
